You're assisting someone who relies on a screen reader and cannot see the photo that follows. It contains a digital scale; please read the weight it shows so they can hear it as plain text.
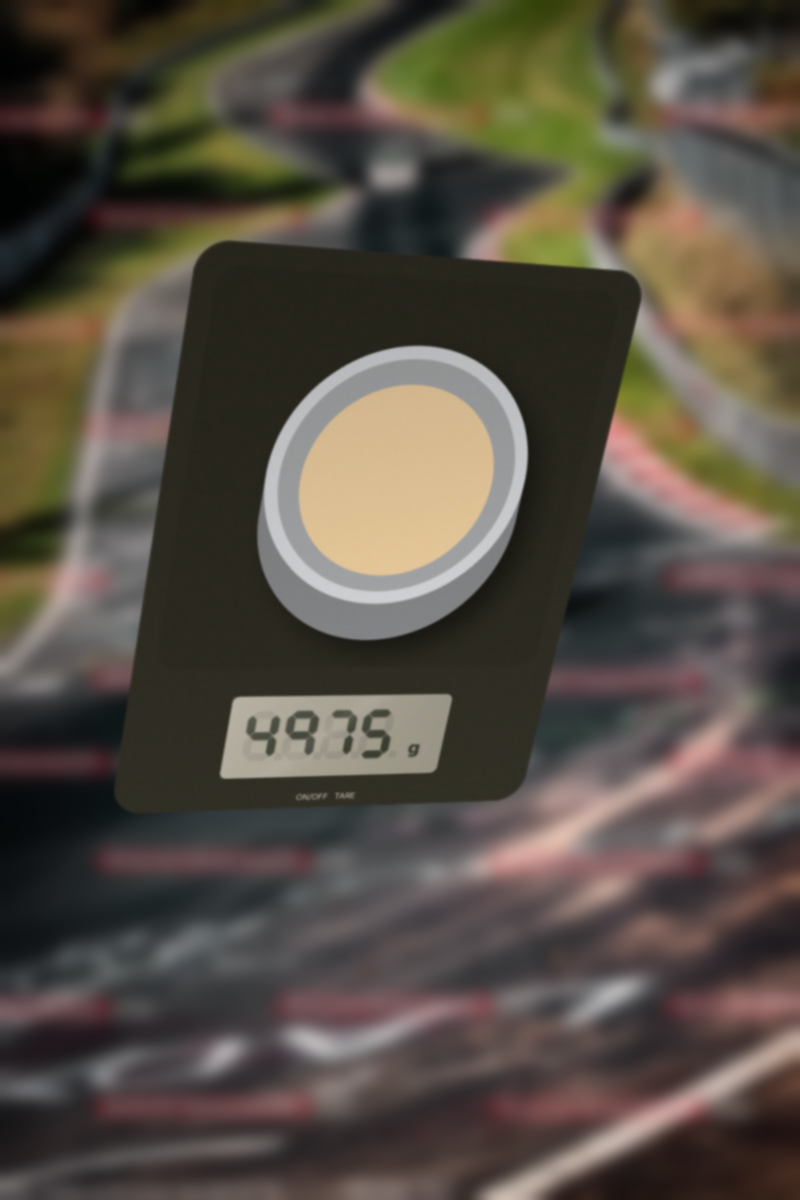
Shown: 4975 g
